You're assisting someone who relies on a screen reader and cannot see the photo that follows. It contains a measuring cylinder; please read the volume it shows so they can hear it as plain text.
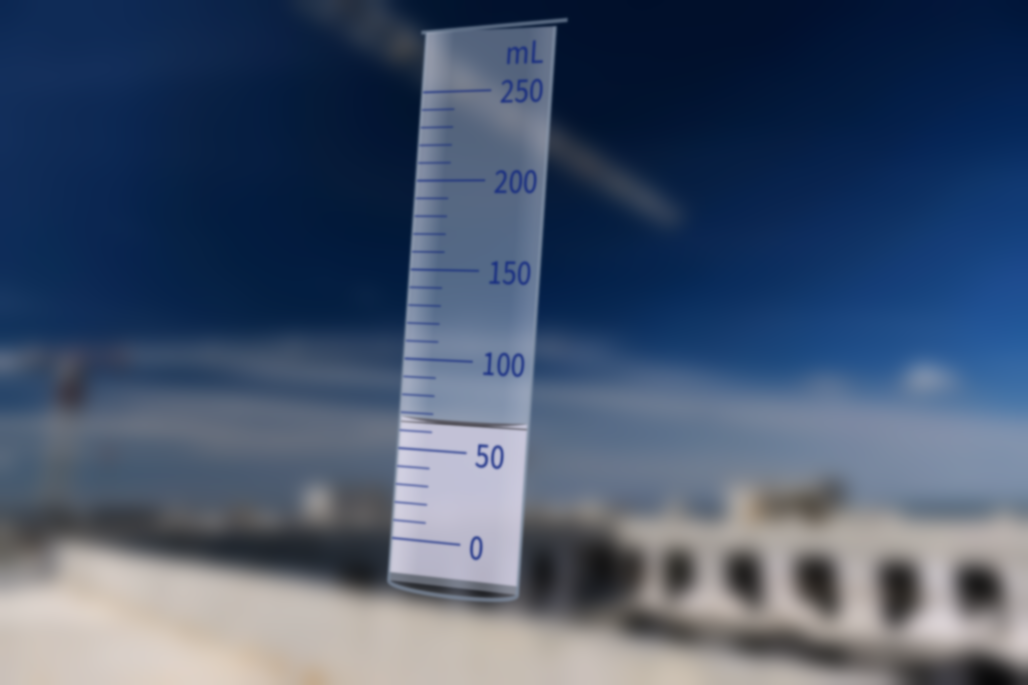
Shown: 65 mL
